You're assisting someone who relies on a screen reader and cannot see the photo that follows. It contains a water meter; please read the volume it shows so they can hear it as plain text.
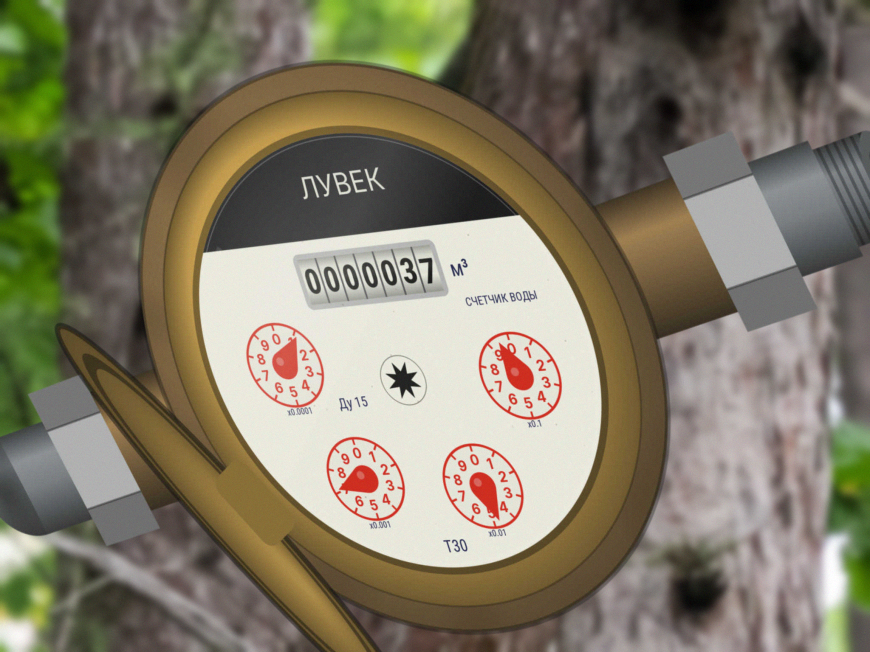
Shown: 36.9471 m³
